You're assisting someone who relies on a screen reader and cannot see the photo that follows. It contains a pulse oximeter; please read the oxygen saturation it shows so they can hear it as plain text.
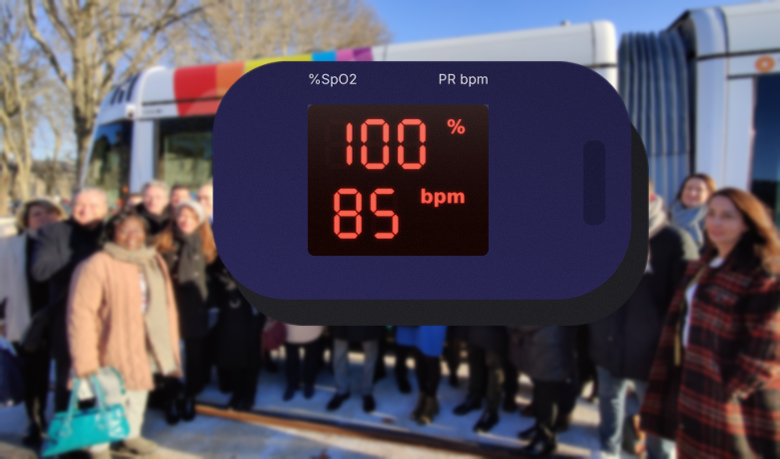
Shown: 100 %
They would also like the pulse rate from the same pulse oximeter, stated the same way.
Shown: 85 bpm
